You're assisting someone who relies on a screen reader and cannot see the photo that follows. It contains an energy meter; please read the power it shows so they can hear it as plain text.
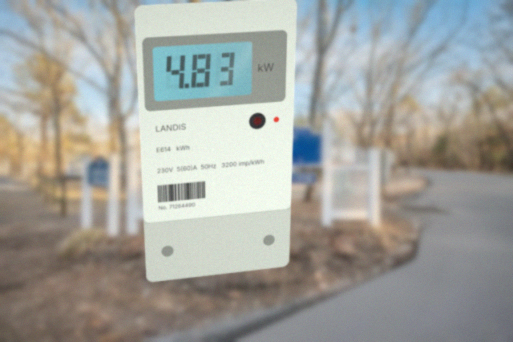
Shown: 4.83 kW
